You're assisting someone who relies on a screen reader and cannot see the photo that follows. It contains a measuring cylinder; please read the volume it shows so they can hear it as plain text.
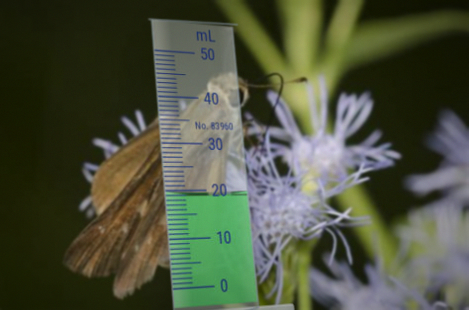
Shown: 19 mL
